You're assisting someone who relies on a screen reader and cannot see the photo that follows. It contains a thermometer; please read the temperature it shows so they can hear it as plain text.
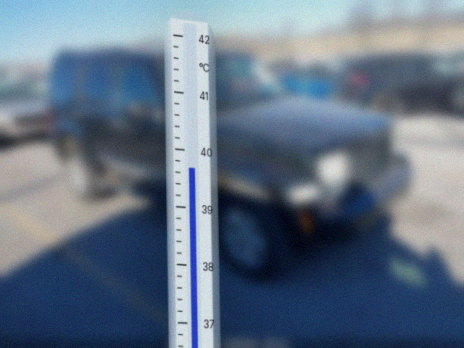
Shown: 39.7 °C
